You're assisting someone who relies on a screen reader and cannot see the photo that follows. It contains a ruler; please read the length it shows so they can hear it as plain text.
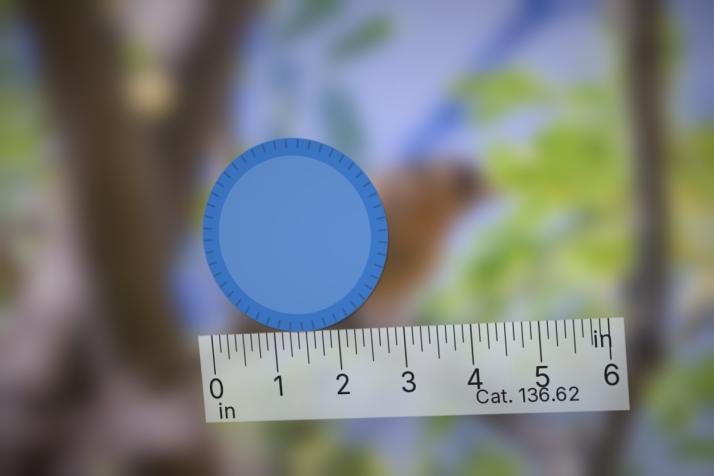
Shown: 2.875 in
